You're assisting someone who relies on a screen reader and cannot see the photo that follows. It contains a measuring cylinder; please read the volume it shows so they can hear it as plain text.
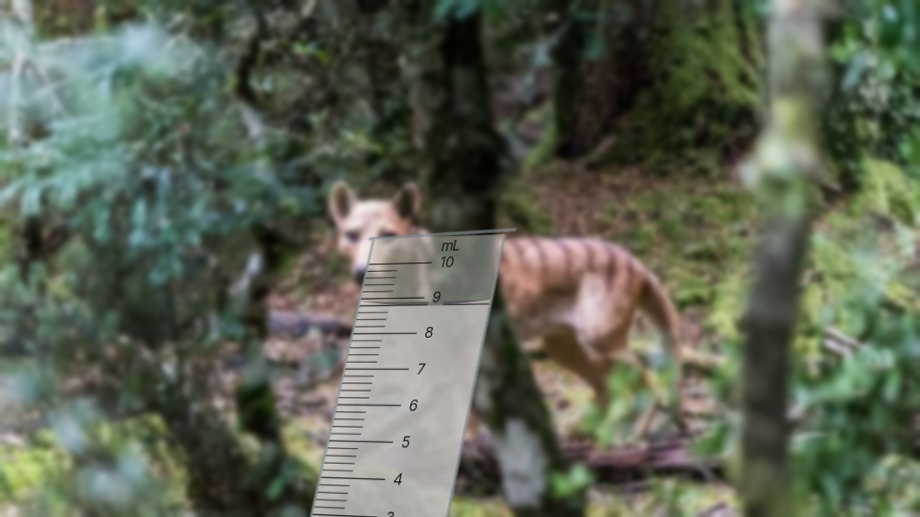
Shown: 8.8 mL
